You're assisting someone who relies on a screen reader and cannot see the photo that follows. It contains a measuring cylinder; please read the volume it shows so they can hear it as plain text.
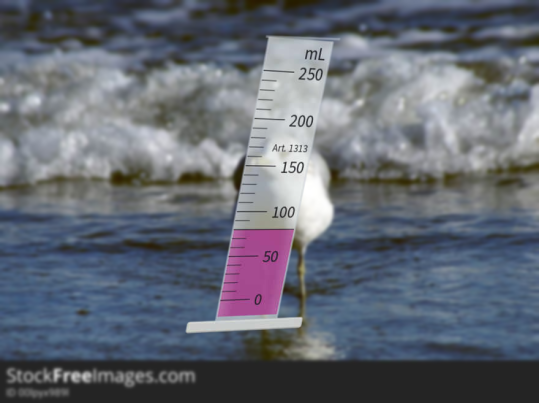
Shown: 80 mL
